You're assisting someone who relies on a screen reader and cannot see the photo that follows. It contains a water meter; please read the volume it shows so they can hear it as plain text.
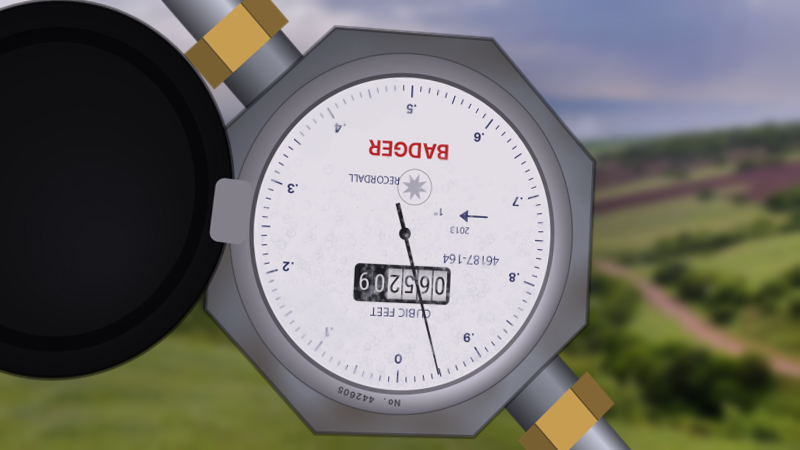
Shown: 65208.95 ft³
